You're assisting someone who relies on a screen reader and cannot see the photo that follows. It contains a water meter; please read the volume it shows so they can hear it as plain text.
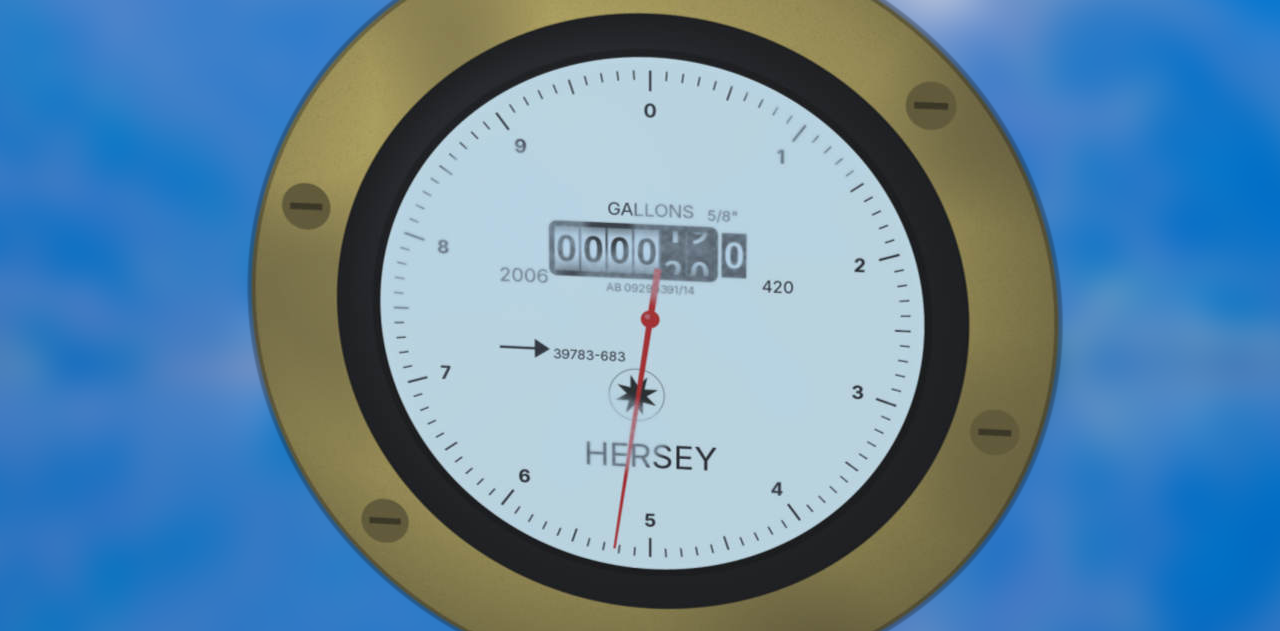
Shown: 195.2 gal
